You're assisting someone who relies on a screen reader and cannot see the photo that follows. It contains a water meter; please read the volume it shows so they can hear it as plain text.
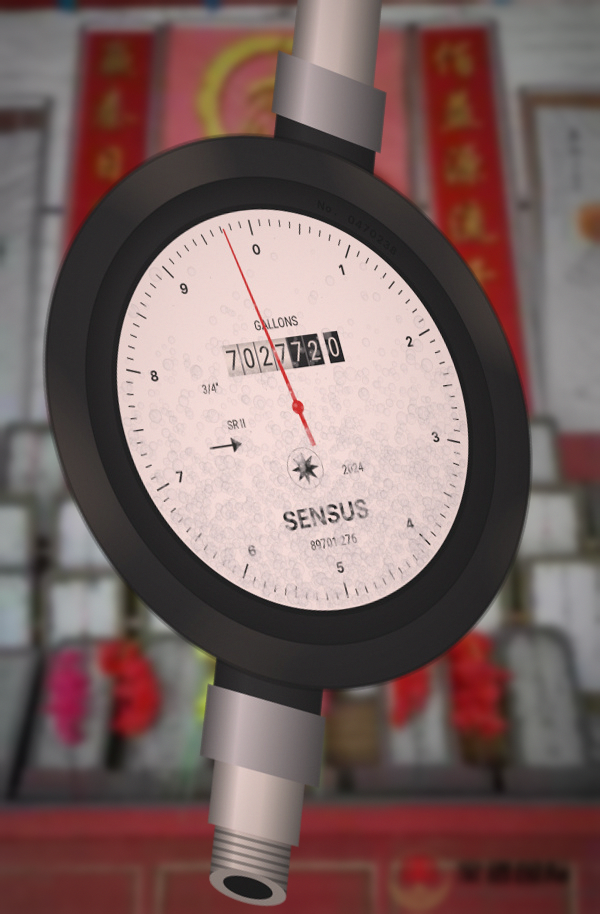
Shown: 7027719.7 gal
